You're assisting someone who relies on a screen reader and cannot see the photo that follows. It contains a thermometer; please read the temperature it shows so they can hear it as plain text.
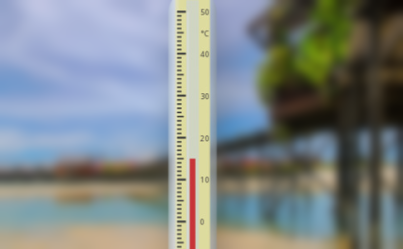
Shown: 15 °C
